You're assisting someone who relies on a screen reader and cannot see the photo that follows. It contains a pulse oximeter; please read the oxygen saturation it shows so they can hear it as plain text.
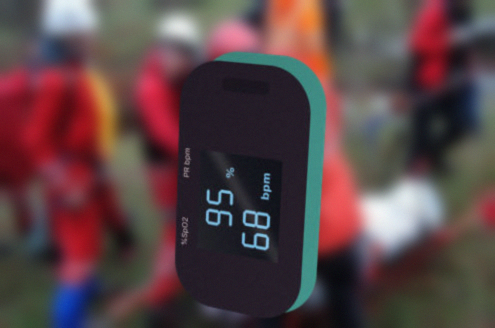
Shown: 95 %
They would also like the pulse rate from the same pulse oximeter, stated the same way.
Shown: 68 bpm
